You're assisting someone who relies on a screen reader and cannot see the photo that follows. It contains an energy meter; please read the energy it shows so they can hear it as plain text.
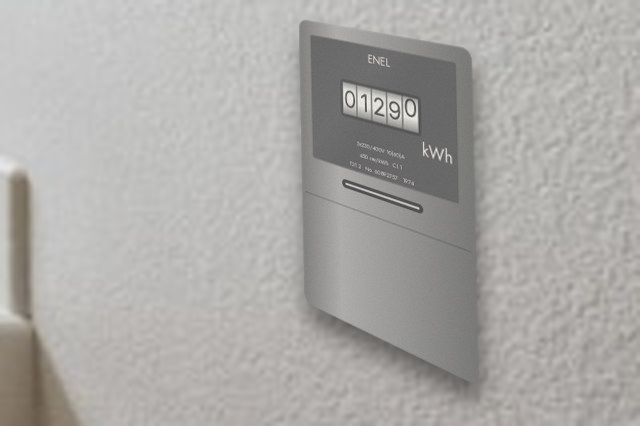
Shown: 1290 kWh
